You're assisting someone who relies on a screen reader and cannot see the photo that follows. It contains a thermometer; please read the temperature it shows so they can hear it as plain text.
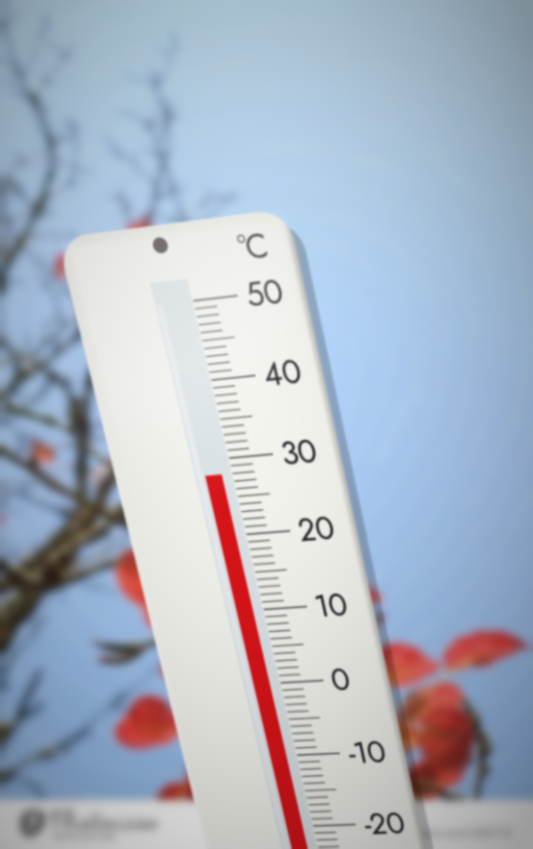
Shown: 28 °C
